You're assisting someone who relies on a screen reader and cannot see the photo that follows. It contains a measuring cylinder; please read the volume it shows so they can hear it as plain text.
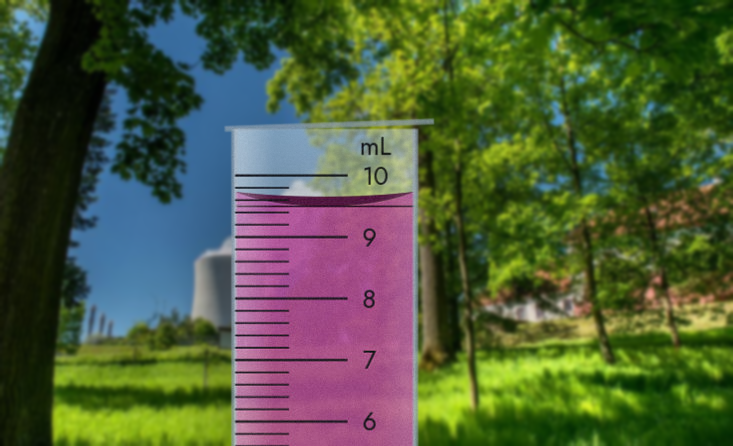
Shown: 9.5 mL
